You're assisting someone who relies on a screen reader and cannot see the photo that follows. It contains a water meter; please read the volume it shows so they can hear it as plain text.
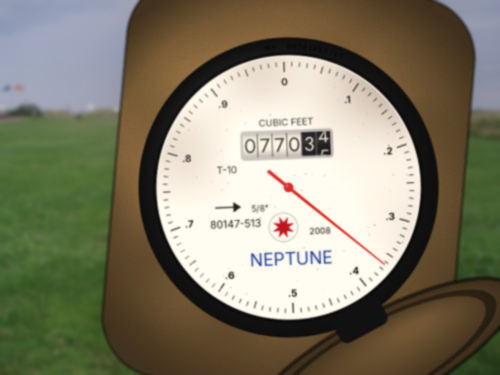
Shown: 77034.36 ft³
